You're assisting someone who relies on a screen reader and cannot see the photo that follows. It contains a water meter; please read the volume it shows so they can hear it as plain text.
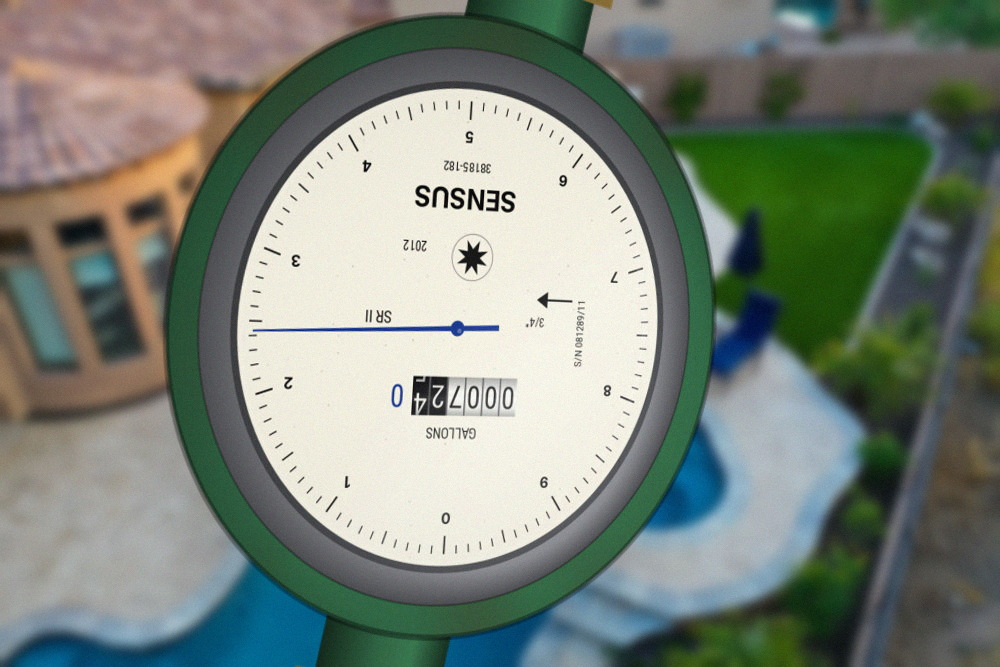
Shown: 7242.4 gal
